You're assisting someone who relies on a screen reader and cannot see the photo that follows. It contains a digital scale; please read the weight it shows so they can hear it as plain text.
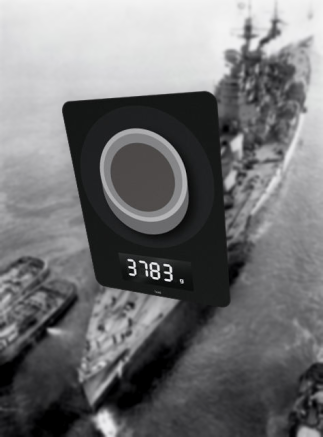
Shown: 3783 g
